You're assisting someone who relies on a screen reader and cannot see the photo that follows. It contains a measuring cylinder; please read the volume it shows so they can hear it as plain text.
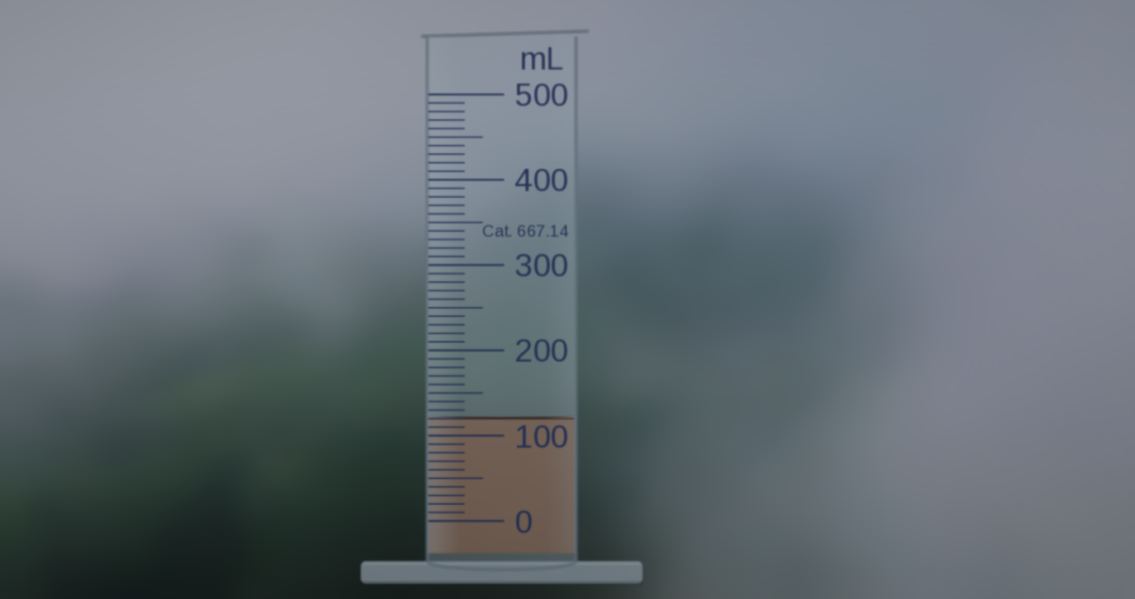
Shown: 120 mL
